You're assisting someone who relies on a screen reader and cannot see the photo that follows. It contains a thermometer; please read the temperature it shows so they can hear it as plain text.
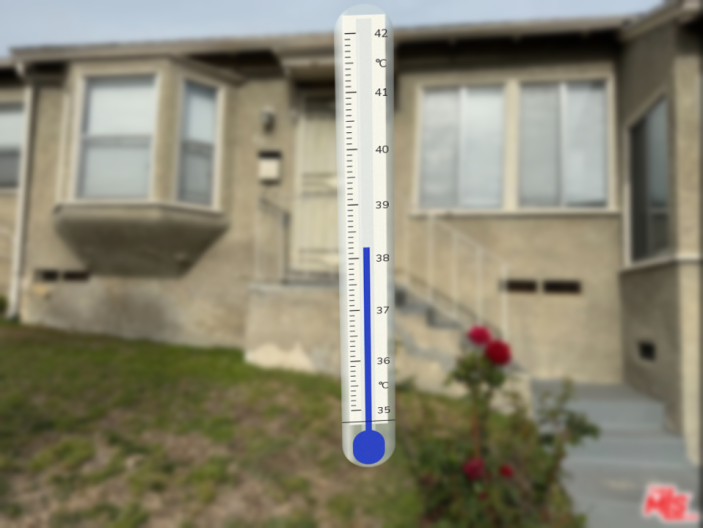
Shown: 38.2 °C
